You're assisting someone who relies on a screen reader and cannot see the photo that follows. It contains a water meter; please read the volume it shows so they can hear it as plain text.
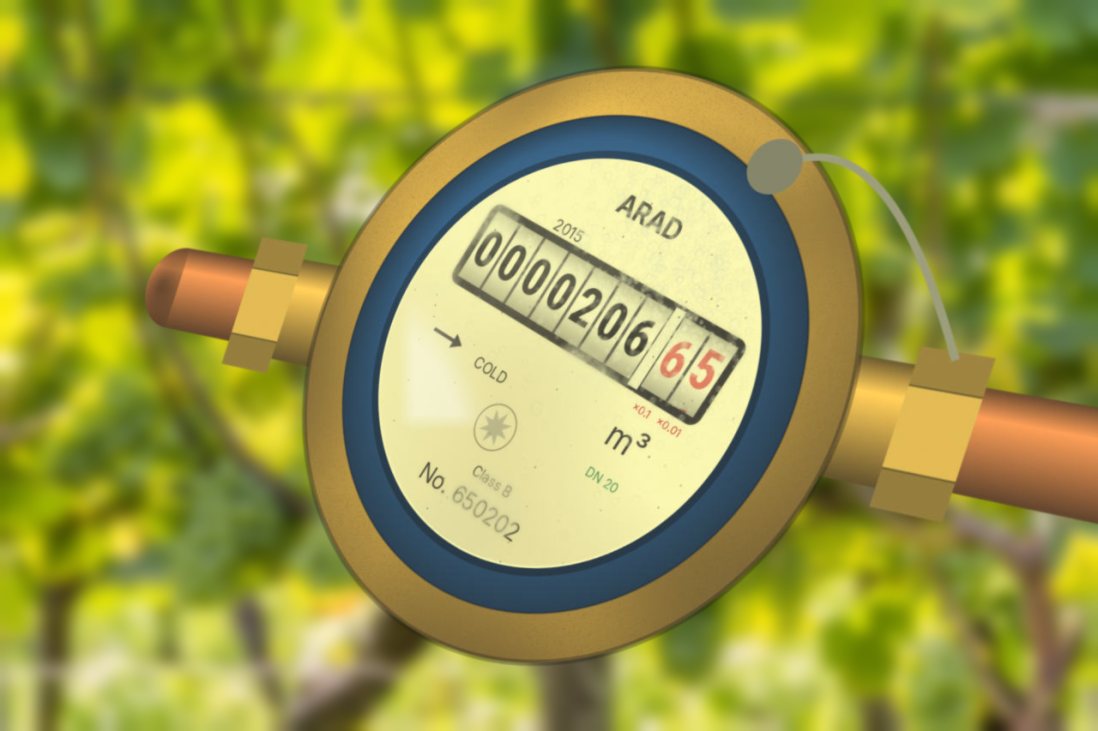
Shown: 206.65 m³
